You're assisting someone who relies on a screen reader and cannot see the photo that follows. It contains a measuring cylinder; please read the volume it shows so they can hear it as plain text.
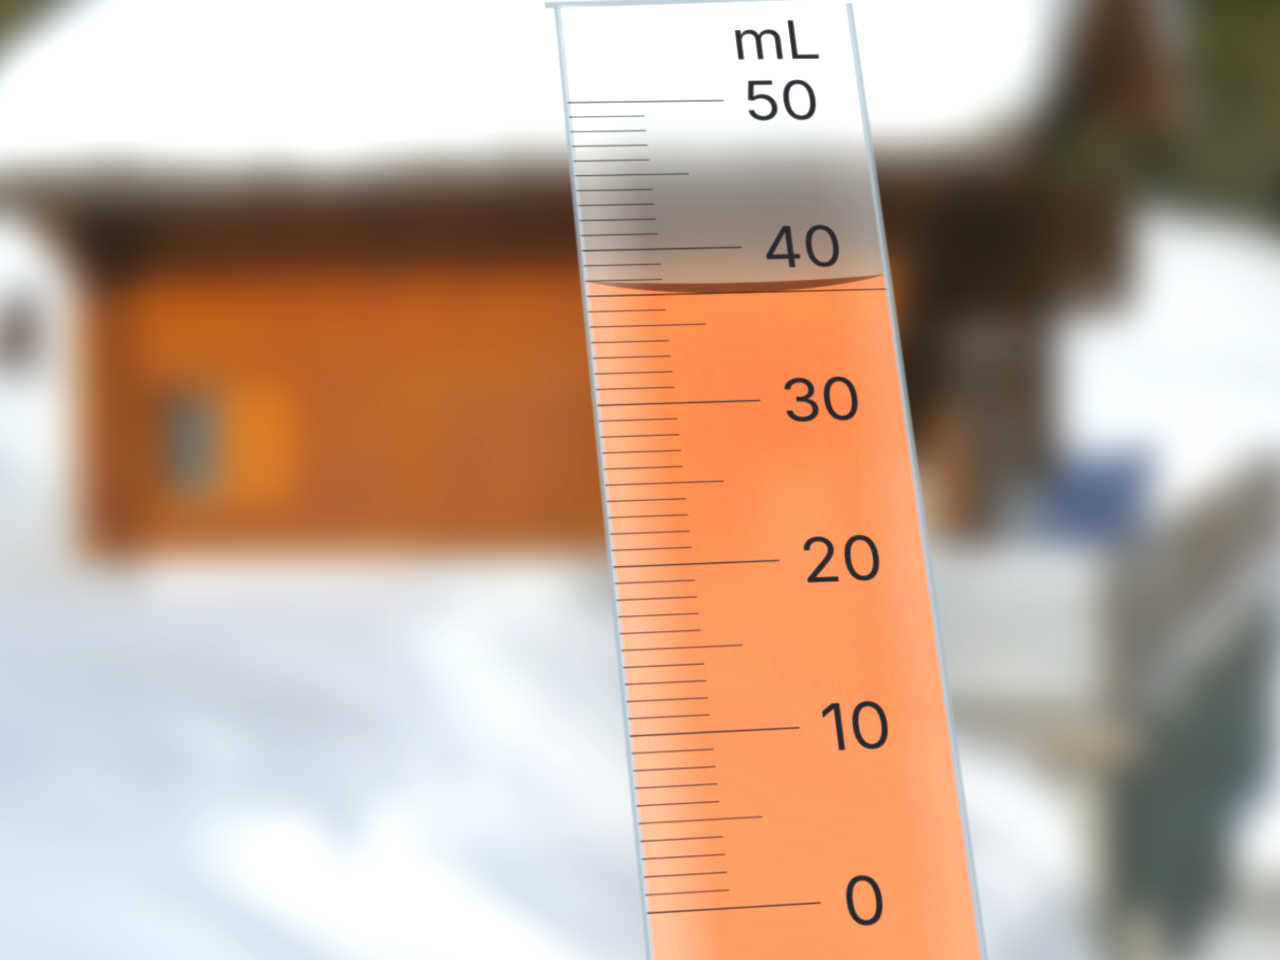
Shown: 37 mL
